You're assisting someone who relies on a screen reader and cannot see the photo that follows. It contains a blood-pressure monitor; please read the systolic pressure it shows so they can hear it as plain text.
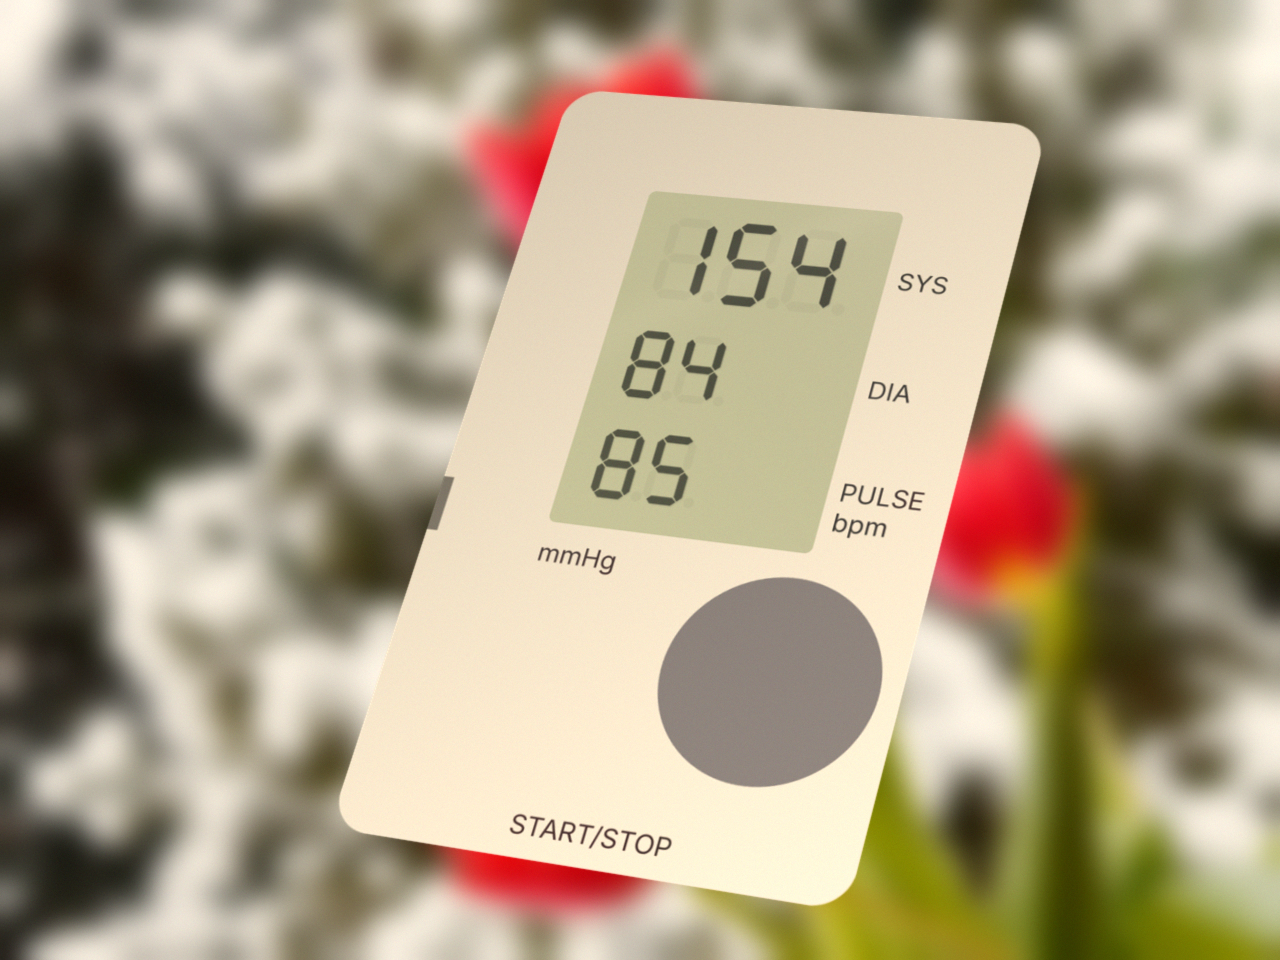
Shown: 154 mmHg
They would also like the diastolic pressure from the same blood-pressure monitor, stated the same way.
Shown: 84 mmHg
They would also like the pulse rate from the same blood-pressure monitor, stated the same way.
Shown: 85 bpm
